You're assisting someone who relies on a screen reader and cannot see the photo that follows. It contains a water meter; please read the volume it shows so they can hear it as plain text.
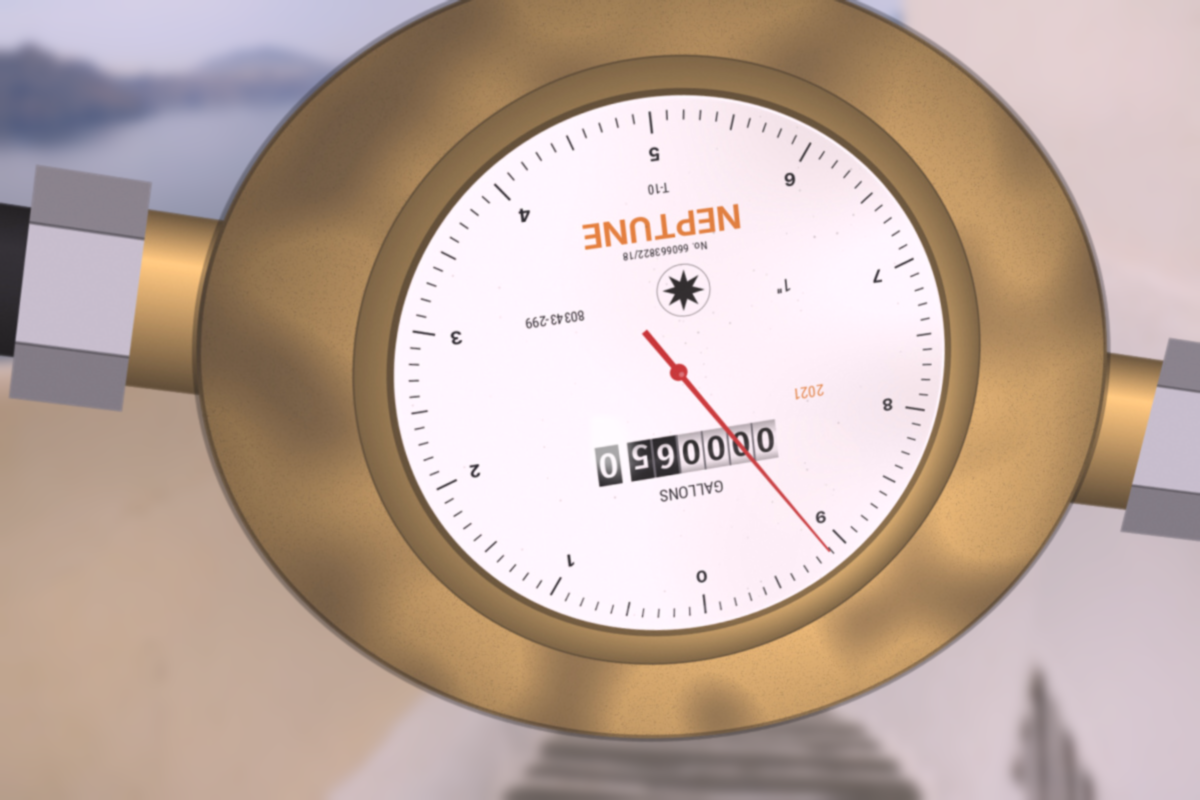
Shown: 649.1 gal
